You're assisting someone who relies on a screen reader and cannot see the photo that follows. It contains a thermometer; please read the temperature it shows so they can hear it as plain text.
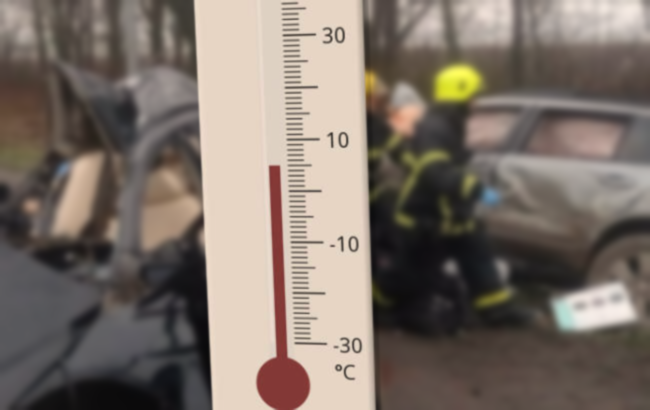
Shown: 5 °C
